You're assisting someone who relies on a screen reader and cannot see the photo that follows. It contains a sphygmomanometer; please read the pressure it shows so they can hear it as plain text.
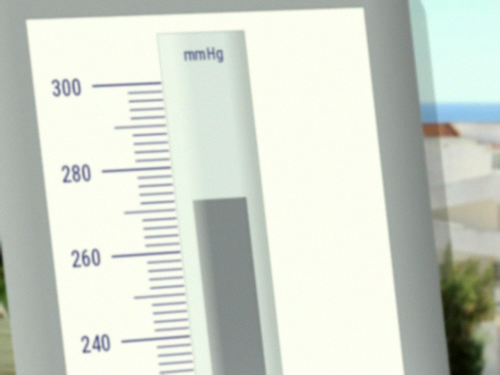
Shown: 272 mmHg
